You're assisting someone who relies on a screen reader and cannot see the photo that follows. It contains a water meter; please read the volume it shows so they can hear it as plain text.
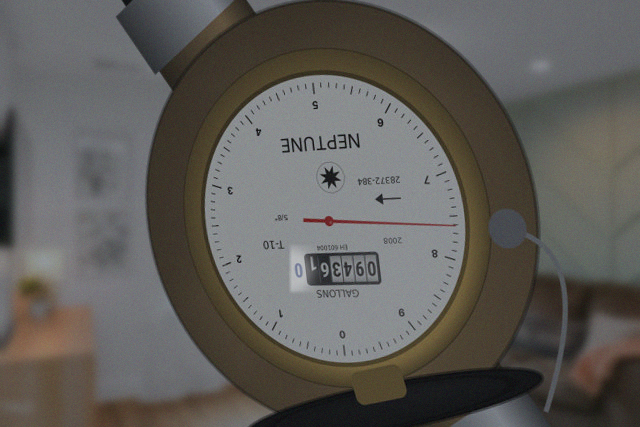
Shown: 943607.6 gal
